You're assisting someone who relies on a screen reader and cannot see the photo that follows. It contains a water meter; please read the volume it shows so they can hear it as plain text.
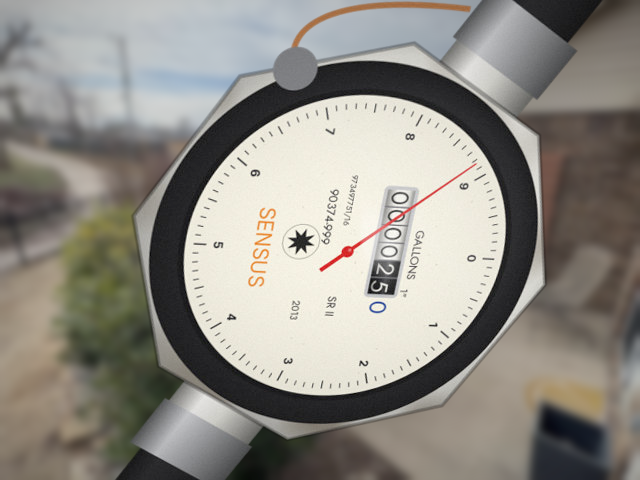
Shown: 248.8 gal
